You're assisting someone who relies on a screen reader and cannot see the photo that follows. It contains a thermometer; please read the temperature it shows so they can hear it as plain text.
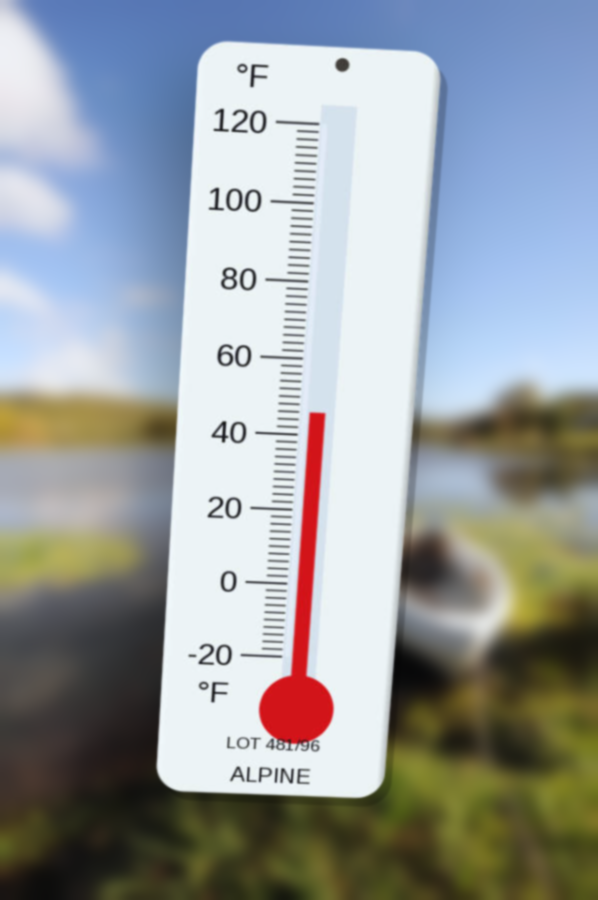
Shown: 46 °F
